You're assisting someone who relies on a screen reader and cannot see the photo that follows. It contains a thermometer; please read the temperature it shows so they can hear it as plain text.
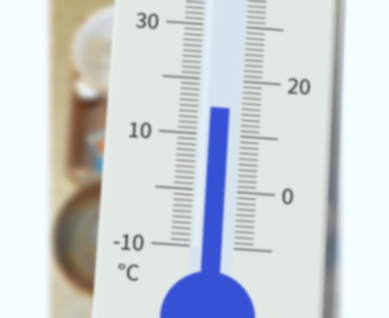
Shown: 15 °C
